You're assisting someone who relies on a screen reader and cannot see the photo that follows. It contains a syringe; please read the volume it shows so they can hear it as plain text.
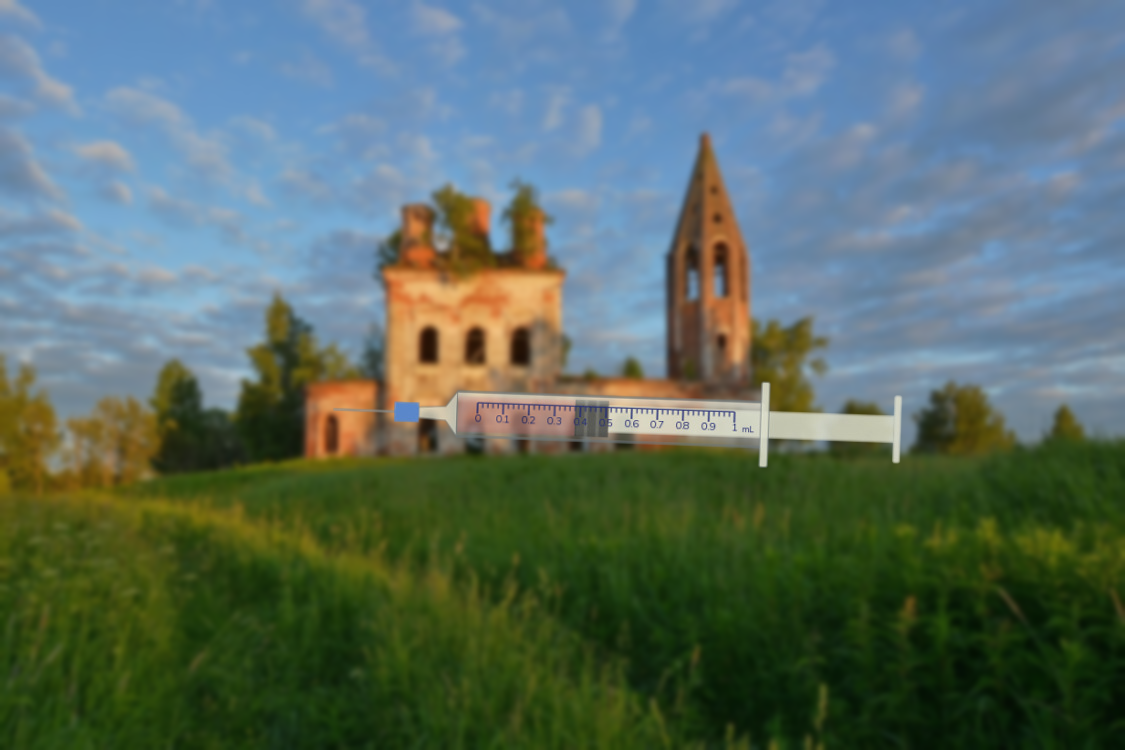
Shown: 0.38 mL
